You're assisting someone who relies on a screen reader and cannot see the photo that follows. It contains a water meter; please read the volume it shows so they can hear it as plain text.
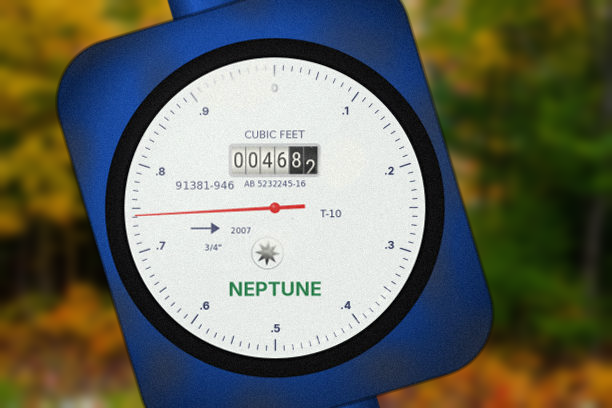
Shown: 4681.74 ft³
